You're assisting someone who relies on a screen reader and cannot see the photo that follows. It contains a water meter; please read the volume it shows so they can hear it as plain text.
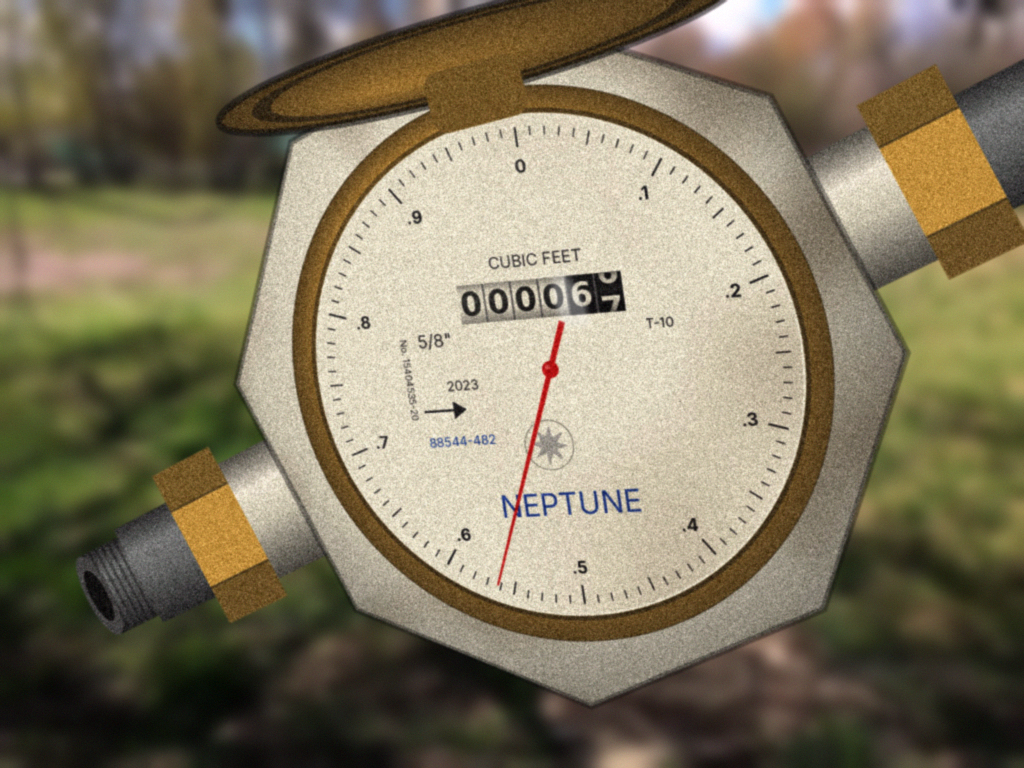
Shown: 66.56 ft³
